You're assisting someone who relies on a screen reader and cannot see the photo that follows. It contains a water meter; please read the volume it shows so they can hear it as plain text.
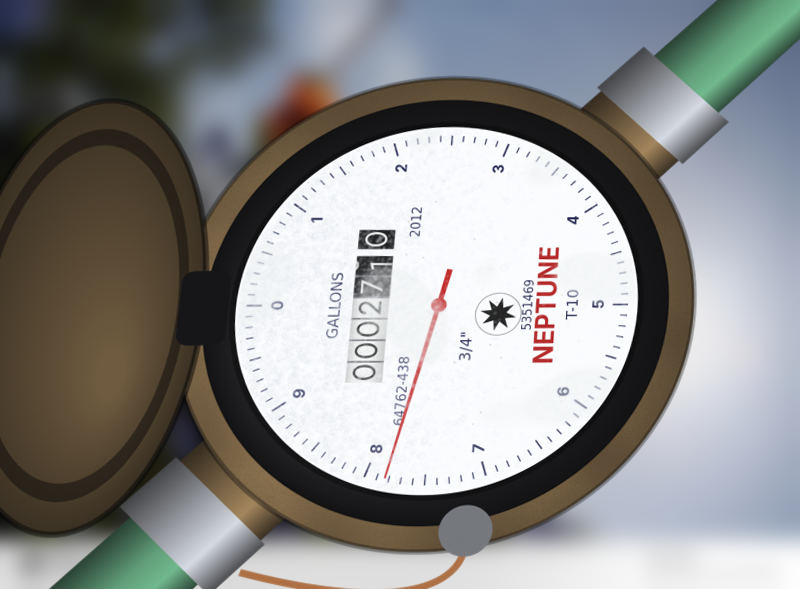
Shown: 2707.8 gal
